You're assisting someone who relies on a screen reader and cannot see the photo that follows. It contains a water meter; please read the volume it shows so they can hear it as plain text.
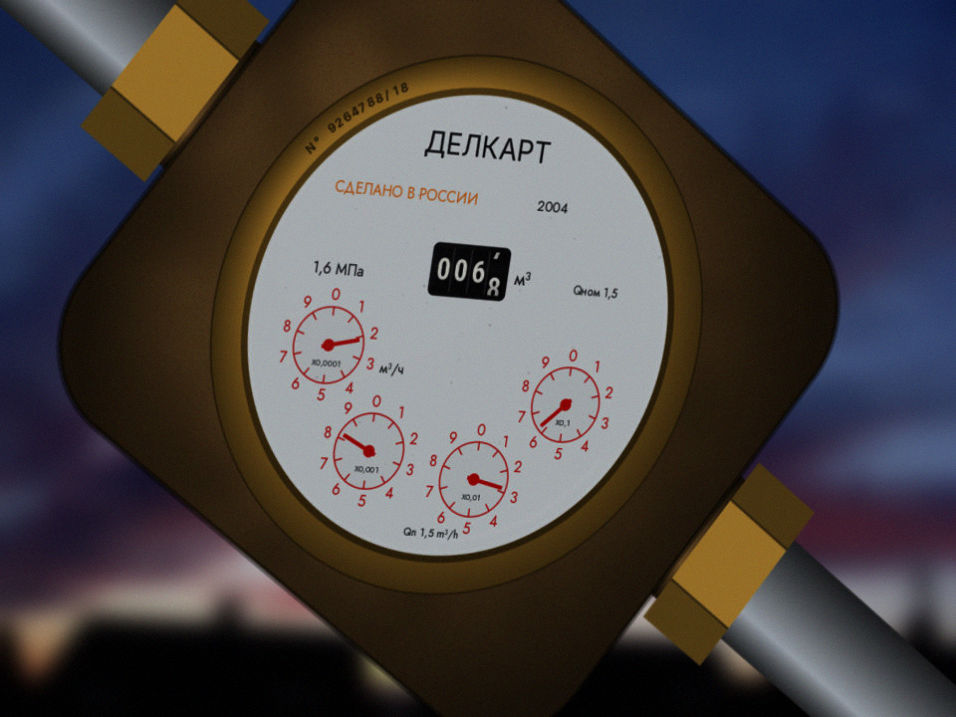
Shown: 67.6282 m³
